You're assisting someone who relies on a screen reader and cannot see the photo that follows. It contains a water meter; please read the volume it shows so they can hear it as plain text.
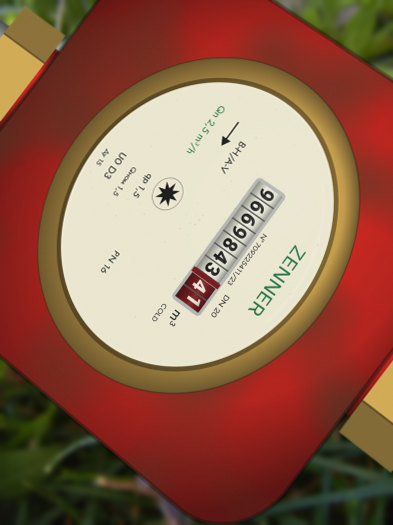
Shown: 9669843.41 m³
